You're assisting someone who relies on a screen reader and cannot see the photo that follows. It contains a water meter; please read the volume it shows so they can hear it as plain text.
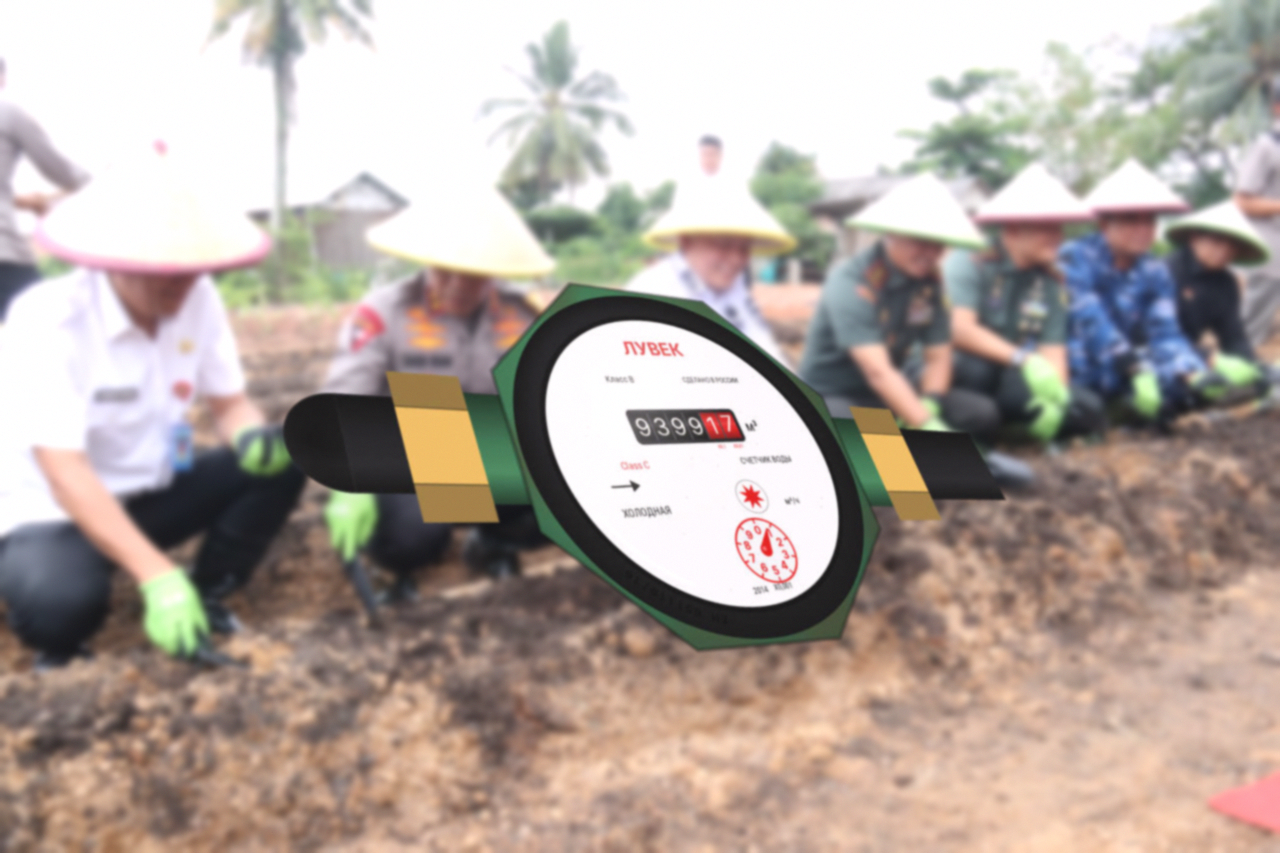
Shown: 9399.170 m³
